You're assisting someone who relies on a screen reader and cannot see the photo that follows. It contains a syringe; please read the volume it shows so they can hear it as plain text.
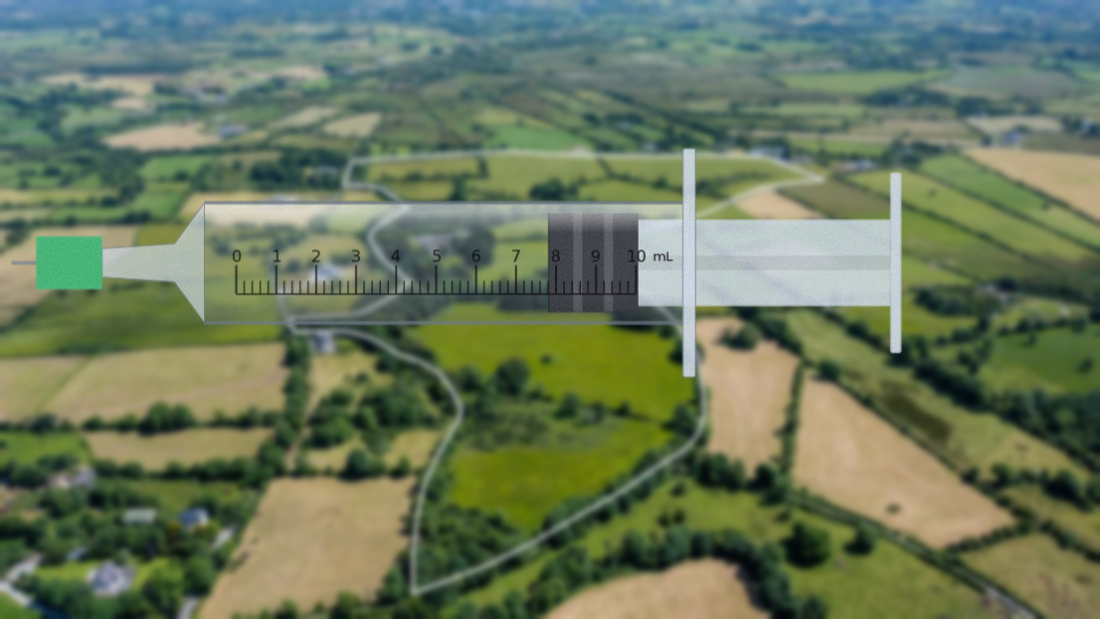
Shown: 7.8 mL
